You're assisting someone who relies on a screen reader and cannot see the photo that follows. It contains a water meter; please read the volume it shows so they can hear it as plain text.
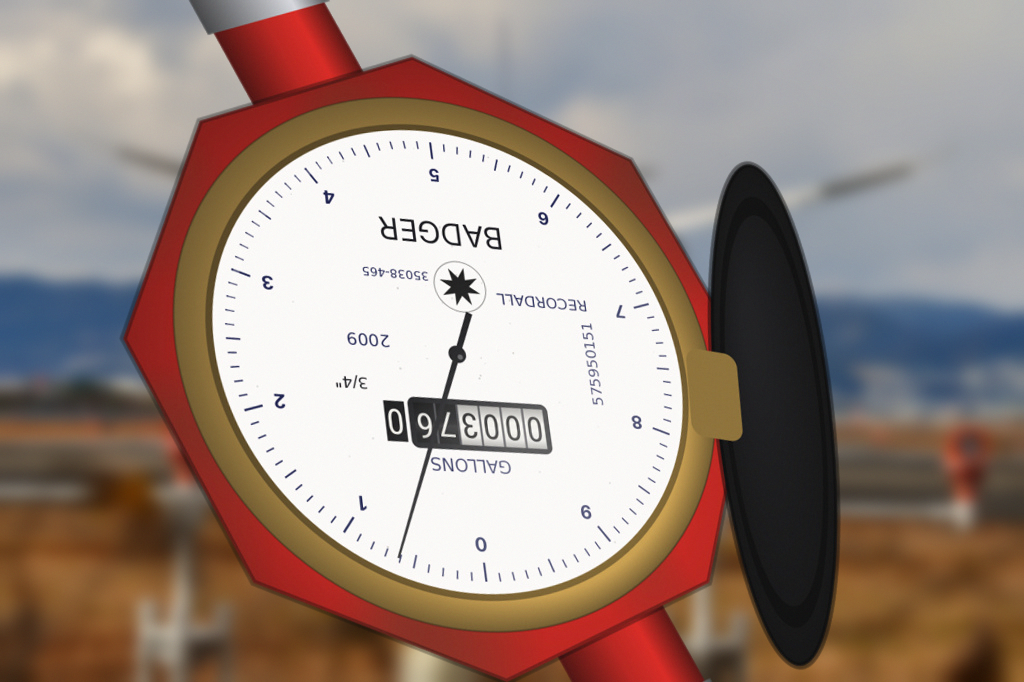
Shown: 3760.6 gal
